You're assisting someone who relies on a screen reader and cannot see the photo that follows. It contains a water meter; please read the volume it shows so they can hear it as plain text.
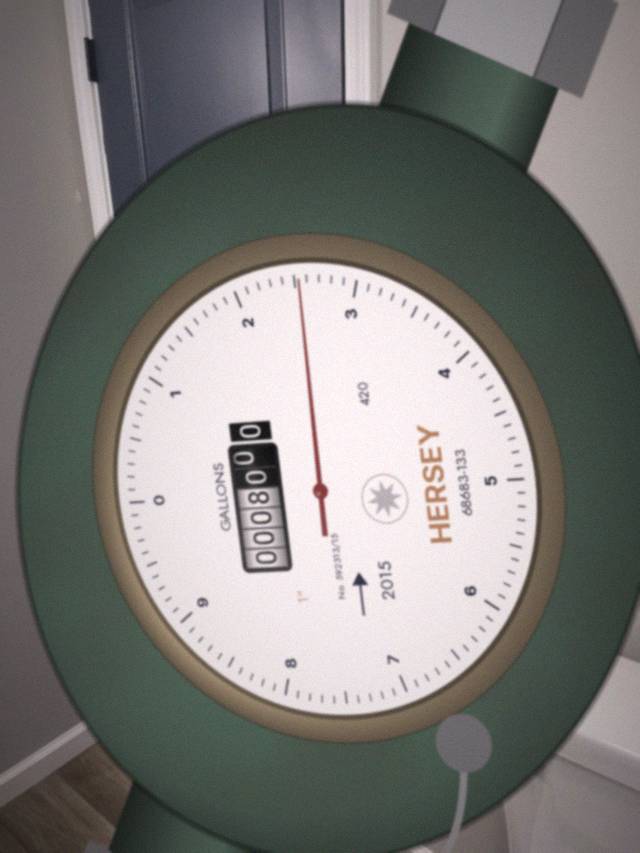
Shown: 8002.5 gal
